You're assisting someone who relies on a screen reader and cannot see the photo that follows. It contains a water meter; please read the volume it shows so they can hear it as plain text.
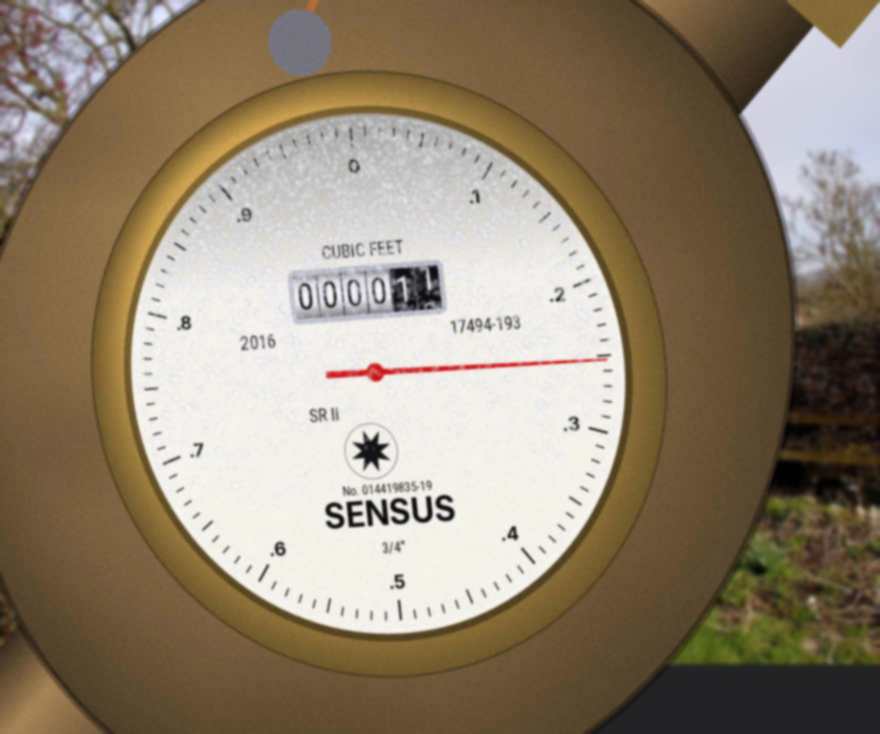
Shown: 11.25 ft³
